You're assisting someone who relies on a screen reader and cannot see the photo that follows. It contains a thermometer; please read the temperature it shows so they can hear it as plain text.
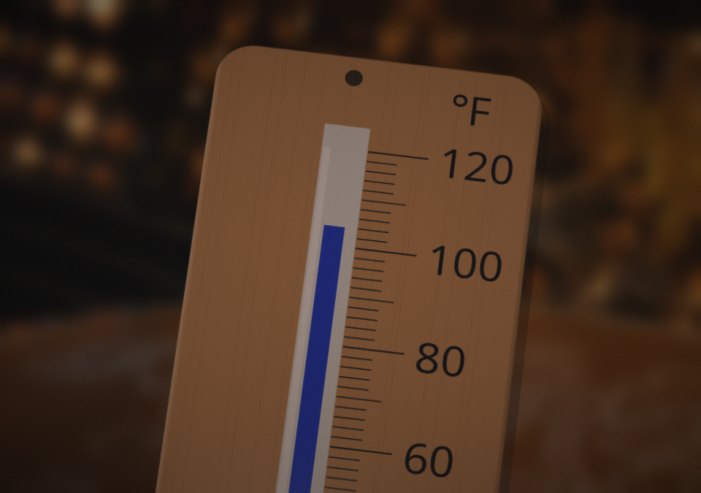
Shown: 104 °F
